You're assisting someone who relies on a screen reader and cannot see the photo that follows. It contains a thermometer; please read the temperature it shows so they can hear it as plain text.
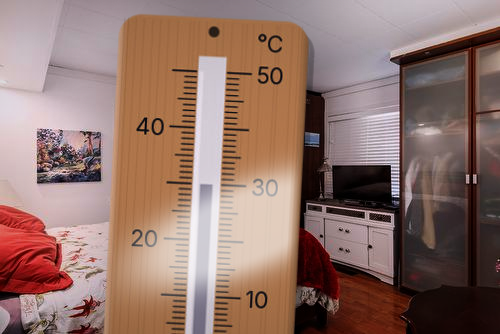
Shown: 30 °C
